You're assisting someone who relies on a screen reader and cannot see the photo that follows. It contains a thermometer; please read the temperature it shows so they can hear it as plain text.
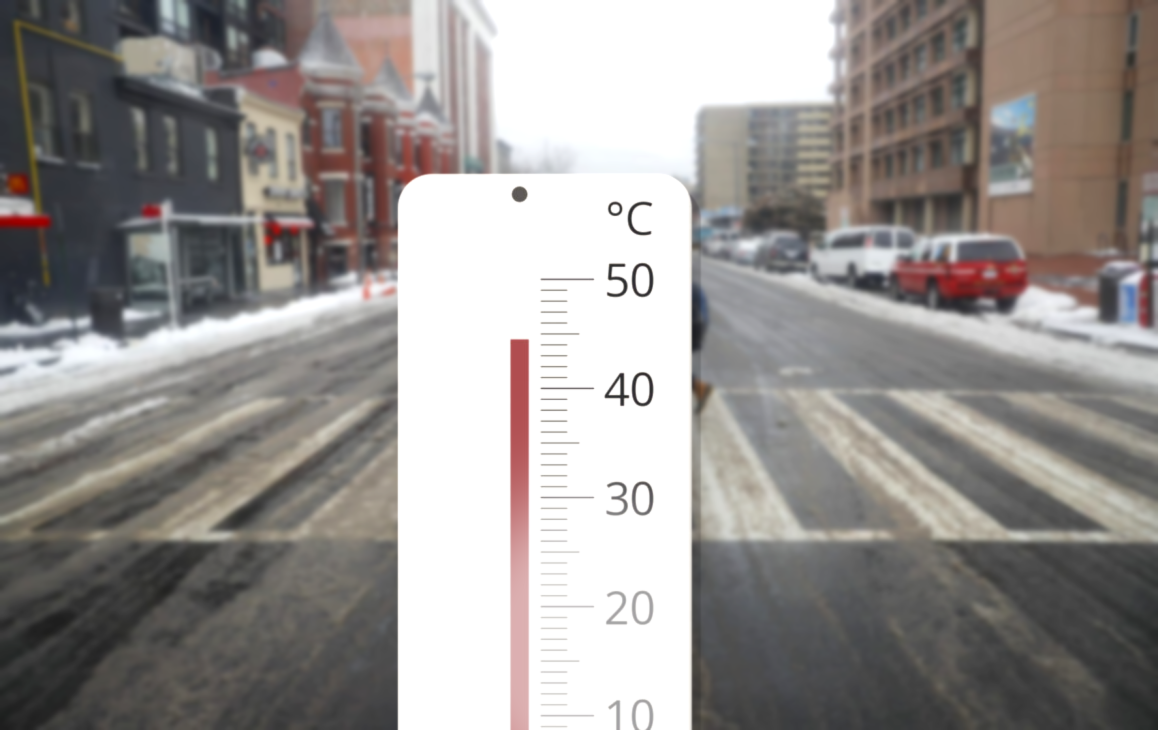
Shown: 44.5 °C
